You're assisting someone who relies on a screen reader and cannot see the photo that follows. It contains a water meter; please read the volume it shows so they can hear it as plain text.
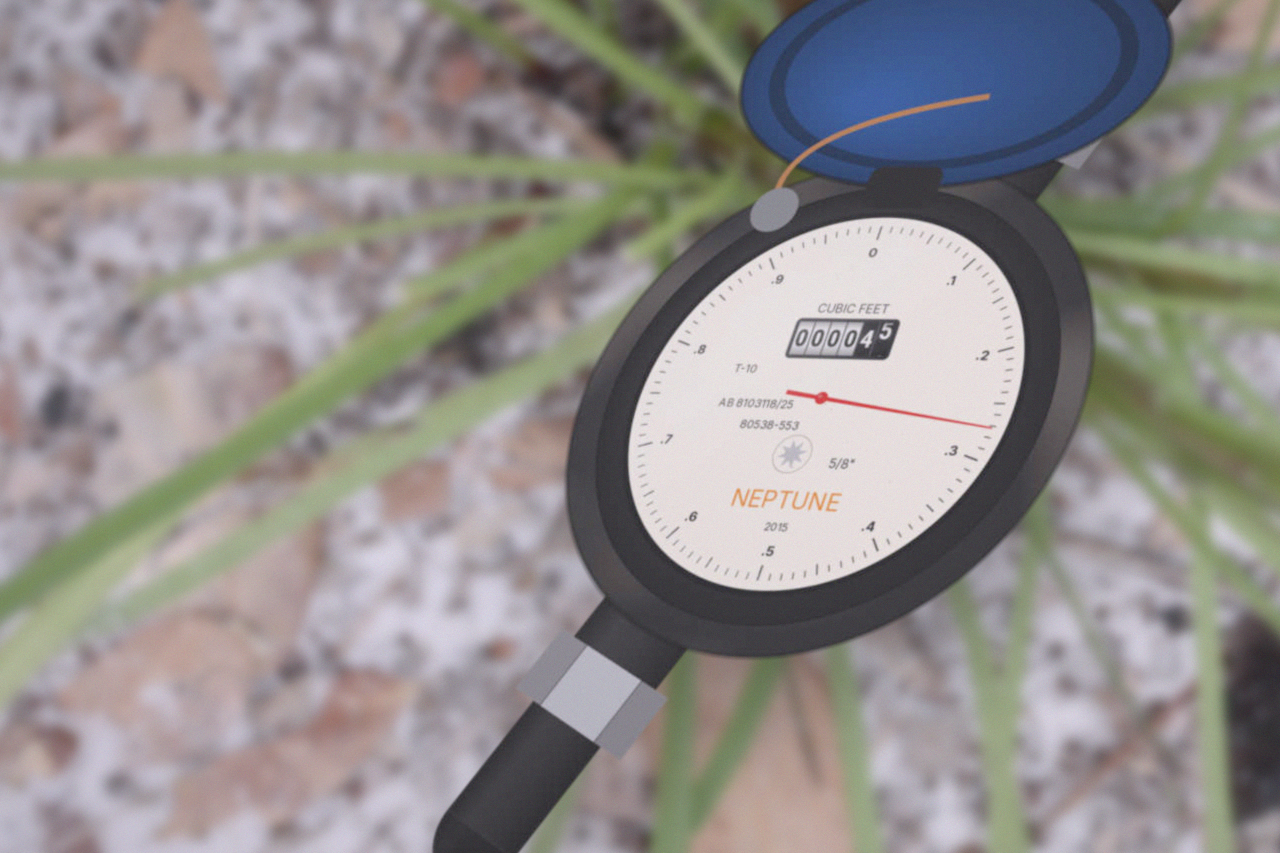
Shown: 45.27 ft³
